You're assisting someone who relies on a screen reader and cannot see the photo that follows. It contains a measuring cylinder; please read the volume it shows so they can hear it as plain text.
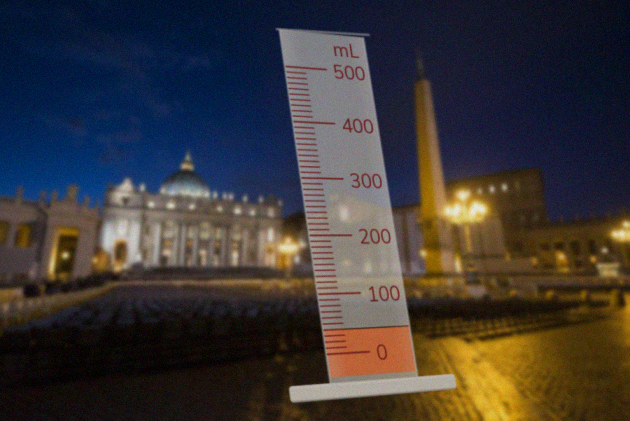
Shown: 40 mL
